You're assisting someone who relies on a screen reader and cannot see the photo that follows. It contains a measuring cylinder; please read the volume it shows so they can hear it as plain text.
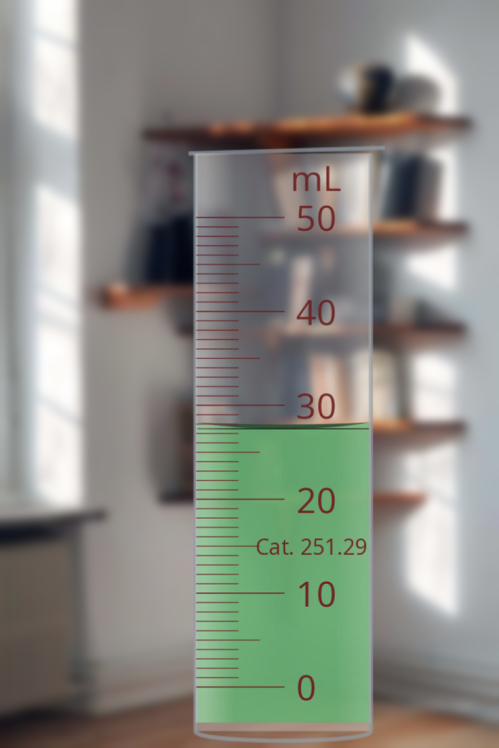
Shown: 27.5 mL
